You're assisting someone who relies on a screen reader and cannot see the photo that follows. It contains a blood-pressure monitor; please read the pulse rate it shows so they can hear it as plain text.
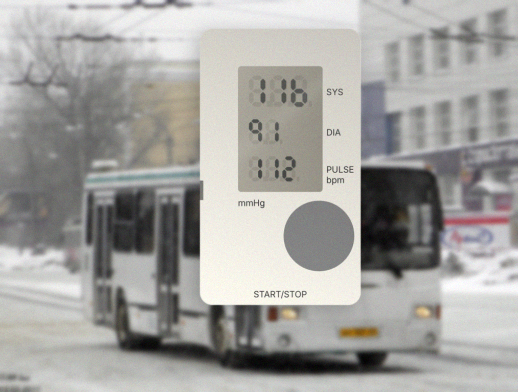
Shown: 112 bpm
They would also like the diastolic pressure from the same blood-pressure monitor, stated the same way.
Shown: 91 mmHg
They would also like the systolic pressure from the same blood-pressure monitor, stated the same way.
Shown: 116 mmHg
